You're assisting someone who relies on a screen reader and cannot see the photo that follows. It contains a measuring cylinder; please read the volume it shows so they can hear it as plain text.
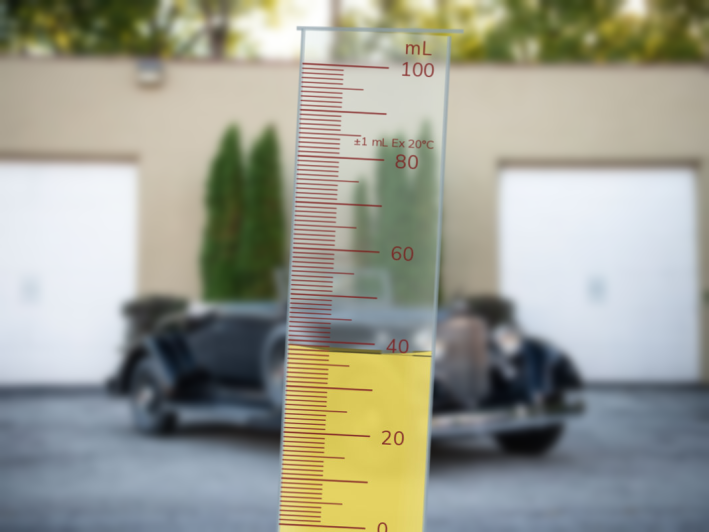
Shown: 38 mL
